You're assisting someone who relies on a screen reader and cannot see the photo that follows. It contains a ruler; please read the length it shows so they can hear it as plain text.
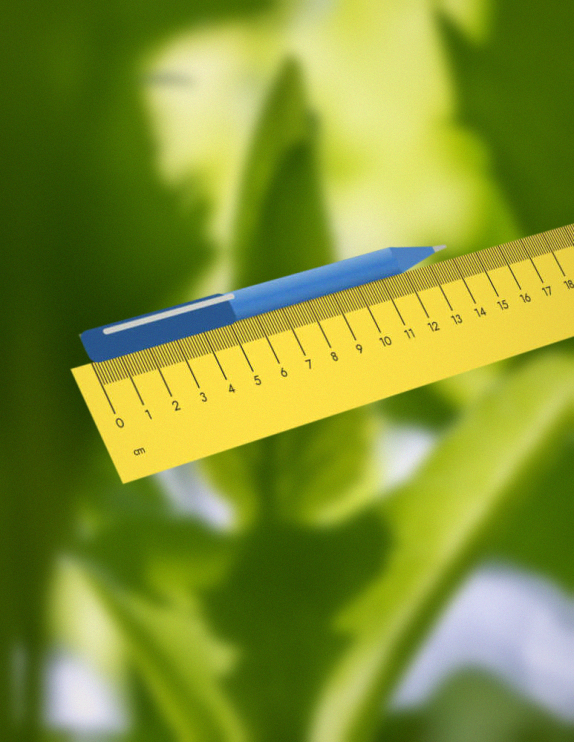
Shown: 14 cm
